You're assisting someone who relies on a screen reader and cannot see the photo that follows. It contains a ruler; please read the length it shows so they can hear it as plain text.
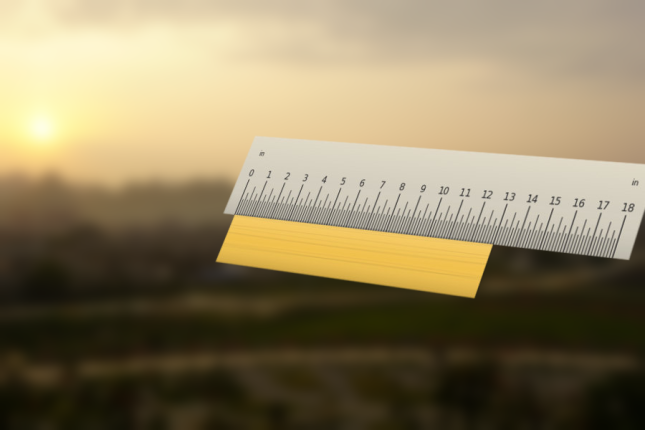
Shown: 13 in
